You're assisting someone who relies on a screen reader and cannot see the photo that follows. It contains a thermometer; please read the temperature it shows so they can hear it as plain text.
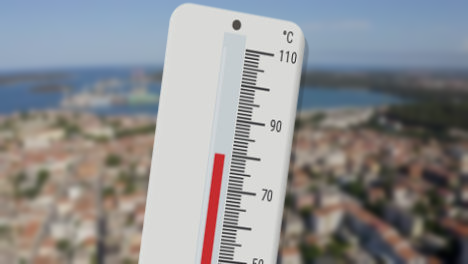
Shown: 80 °C
